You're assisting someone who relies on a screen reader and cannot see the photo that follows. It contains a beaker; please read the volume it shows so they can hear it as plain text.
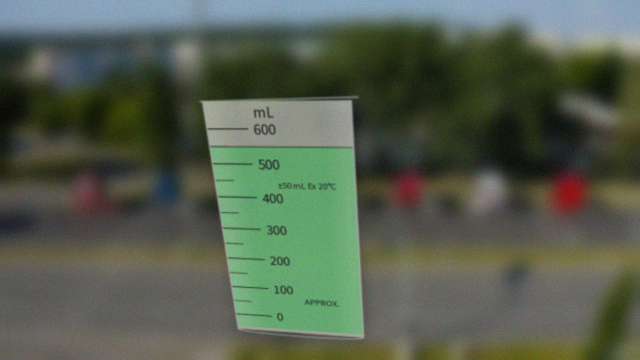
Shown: 550 mL
